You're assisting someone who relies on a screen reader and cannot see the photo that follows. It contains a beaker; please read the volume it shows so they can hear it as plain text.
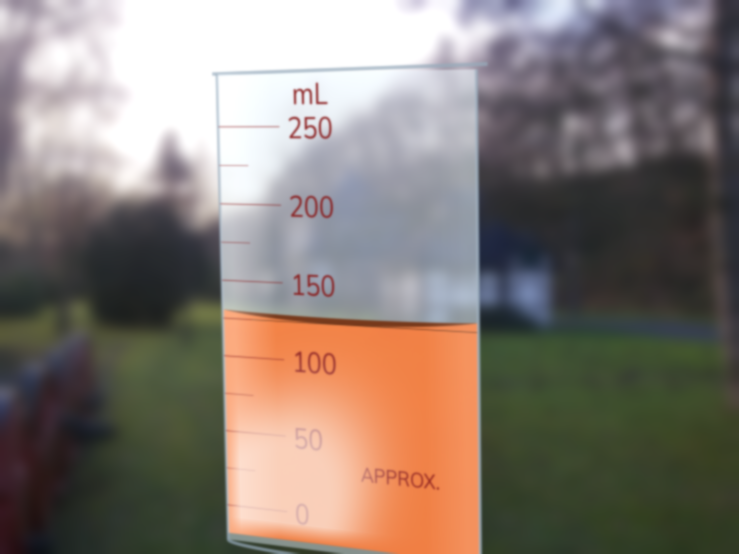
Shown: 125 mL
